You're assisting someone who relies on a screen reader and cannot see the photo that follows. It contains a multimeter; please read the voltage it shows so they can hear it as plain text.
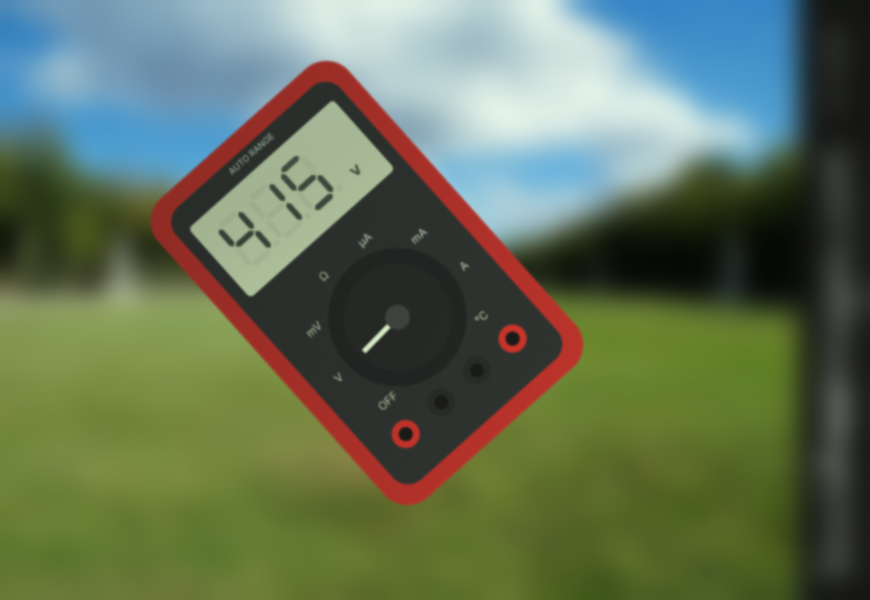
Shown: 415 V
